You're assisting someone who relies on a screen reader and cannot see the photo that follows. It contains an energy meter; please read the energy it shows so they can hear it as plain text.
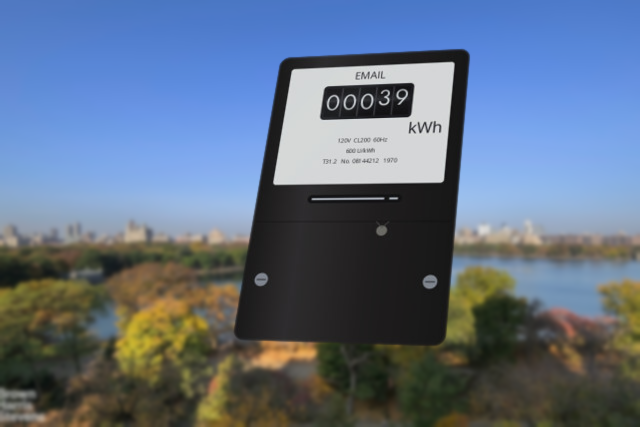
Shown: 39 kWh
